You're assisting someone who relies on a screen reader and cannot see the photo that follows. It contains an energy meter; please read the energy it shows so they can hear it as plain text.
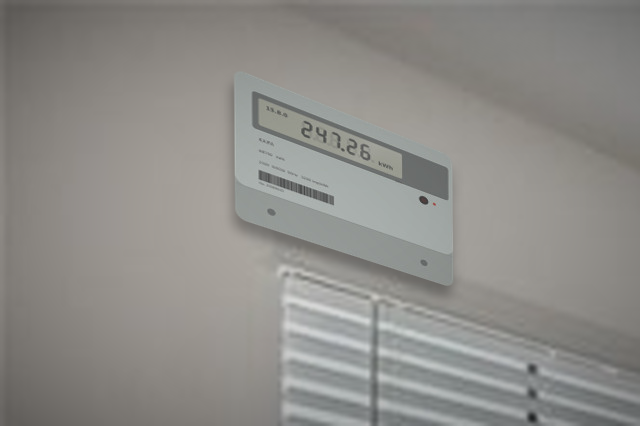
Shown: 247.26 kWh
